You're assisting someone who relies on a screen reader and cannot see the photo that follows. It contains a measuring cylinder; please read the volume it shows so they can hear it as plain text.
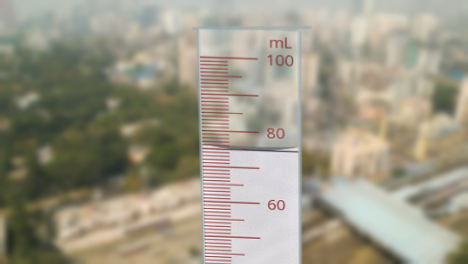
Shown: 75 mL
